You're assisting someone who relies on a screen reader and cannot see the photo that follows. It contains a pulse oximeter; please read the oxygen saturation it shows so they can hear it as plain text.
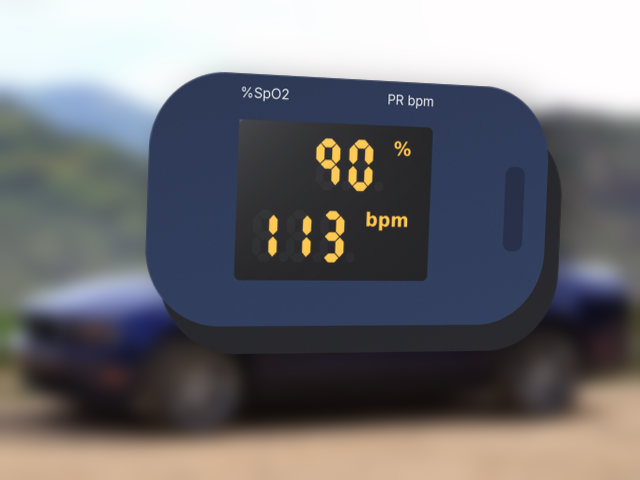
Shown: 90 %
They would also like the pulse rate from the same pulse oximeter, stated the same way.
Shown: 113 bpm
